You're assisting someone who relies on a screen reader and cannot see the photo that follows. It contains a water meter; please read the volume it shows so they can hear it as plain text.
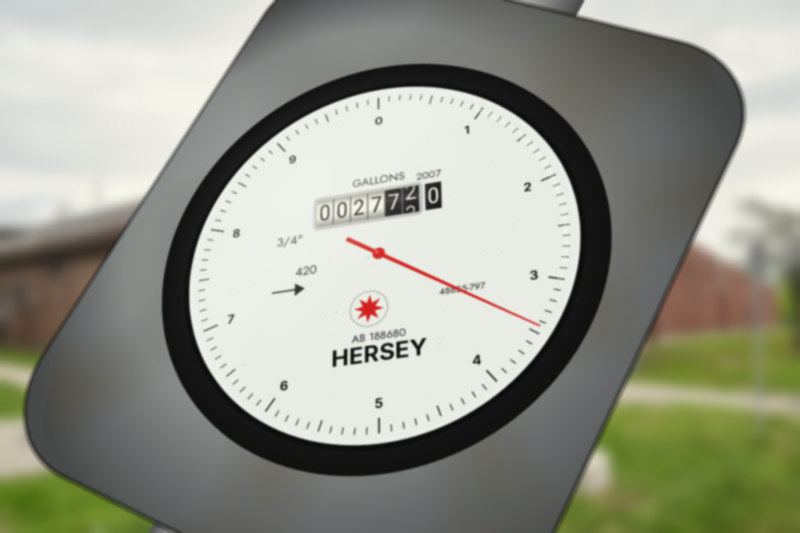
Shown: 27723.4 gal
